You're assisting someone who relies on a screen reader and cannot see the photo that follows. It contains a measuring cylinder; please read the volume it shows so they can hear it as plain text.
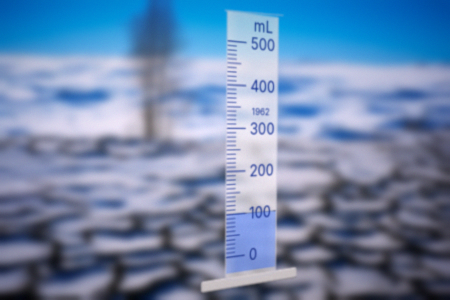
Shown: 100 mL
